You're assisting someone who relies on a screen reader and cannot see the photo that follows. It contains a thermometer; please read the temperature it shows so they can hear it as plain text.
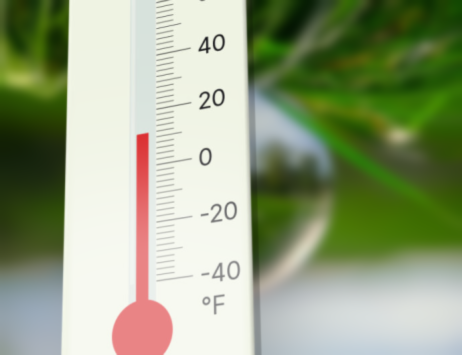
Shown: 12 °F
